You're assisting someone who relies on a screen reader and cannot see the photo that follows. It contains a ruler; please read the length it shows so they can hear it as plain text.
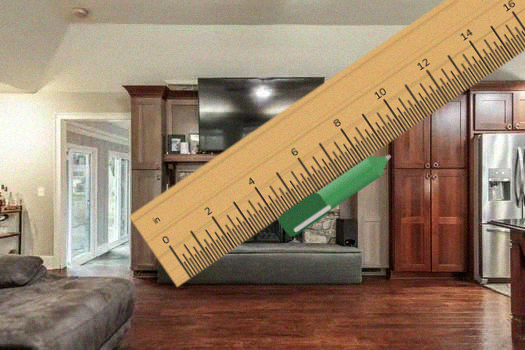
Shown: 5 in
